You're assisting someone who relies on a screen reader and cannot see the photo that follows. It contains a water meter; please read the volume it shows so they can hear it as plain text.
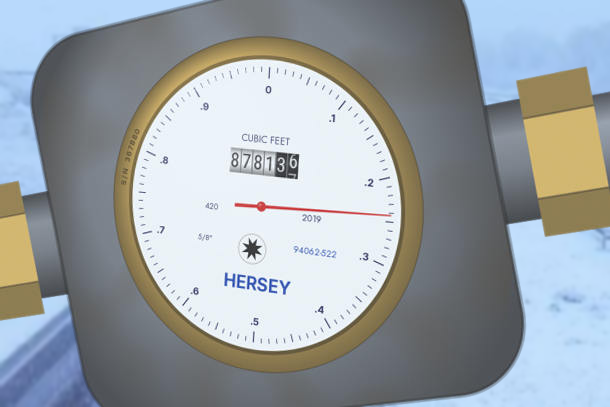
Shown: 878136.24 ft³
